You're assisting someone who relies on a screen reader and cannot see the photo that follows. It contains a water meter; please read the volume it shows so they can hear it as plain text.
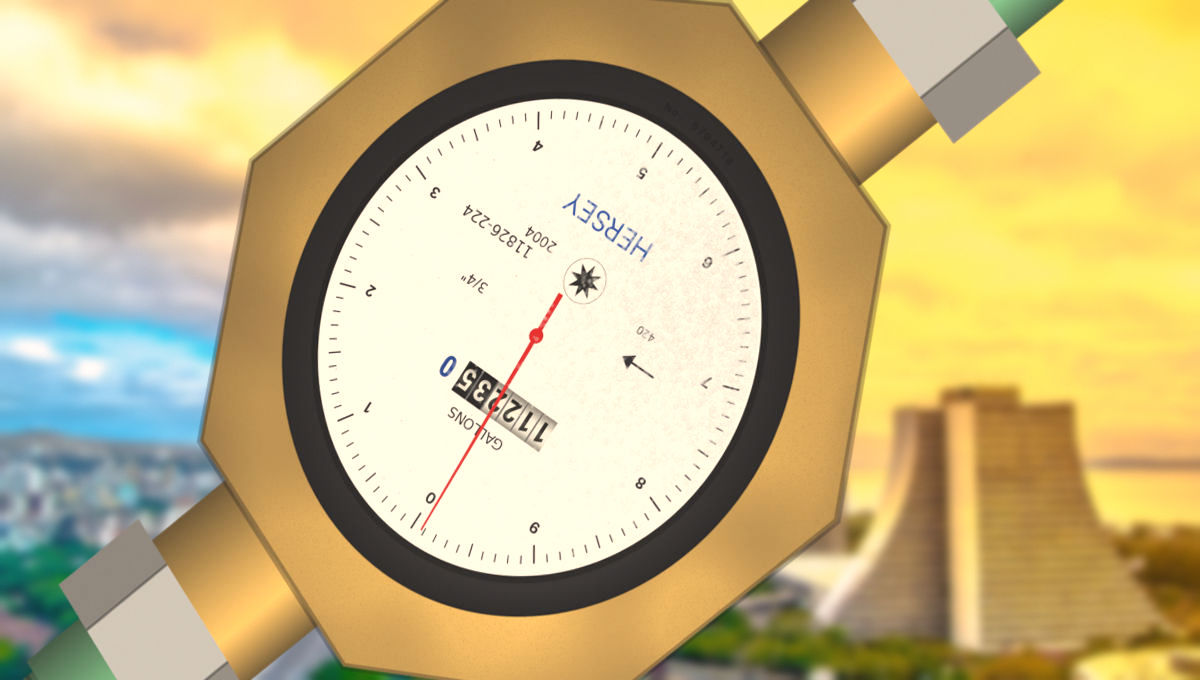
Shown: 1122349.9 gal
